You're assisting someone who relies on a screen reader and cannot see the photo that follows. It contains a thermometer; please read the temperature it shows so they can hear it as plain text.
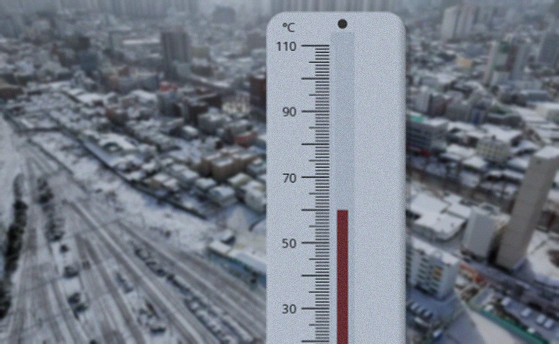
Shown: 60 °C
